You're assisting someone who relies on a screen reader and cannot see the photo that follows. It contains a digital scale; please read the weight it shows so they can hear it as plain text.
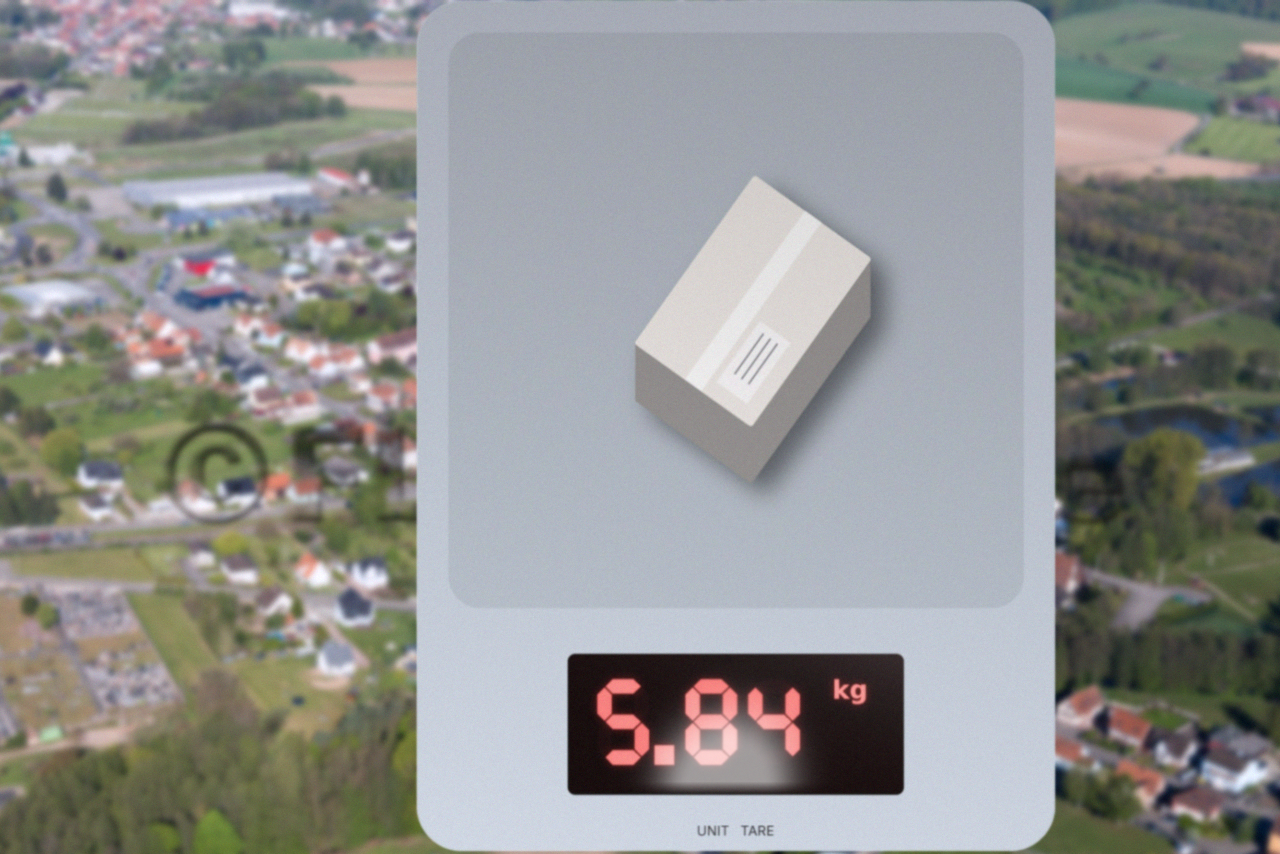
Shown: 5.84 kg
